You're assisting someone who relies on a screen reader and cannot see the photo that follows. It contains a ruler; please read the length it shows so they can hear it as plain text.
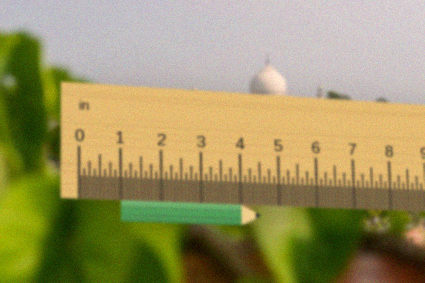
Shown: 3.5 in
